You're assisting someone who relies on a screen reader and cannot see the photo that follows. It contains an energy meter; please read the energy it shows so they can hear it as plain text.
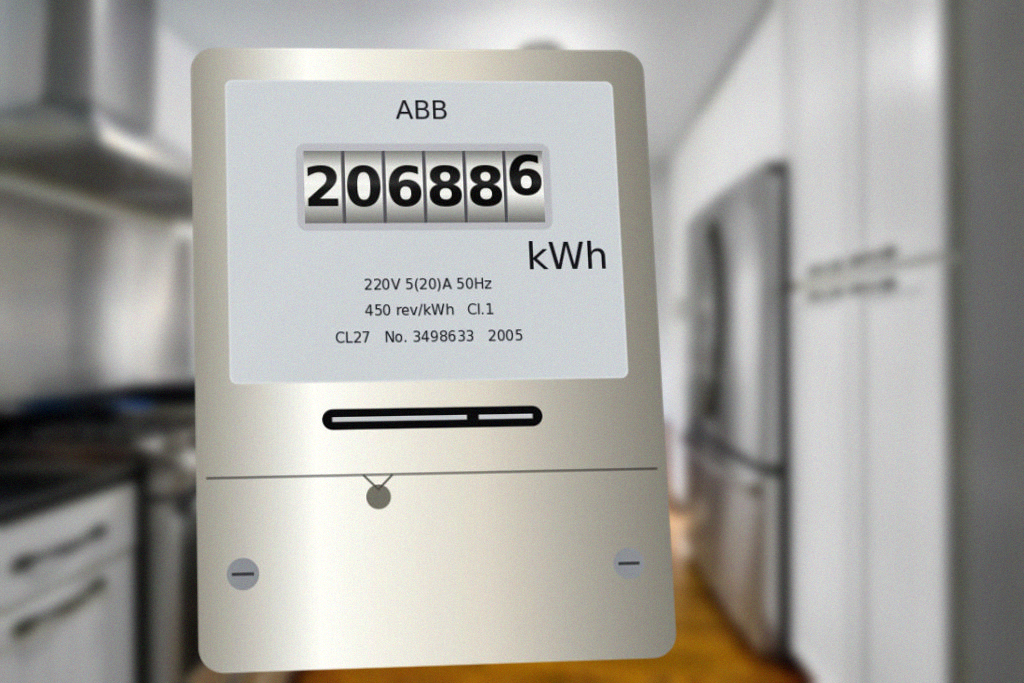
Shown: 206886 kWh
